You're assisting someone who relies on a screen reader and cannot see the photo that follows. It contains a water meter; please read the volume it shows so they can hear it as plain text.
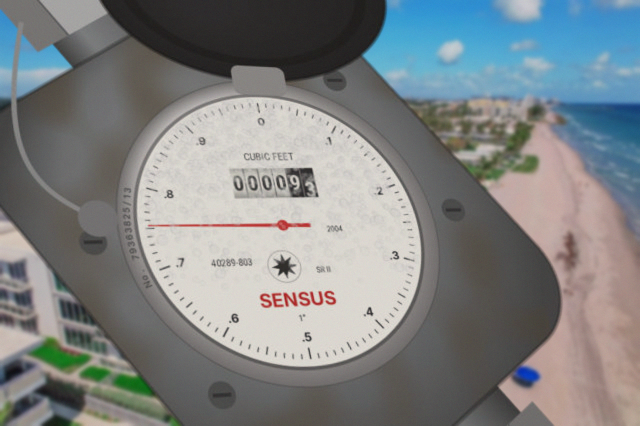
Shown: 92.75 ft³
